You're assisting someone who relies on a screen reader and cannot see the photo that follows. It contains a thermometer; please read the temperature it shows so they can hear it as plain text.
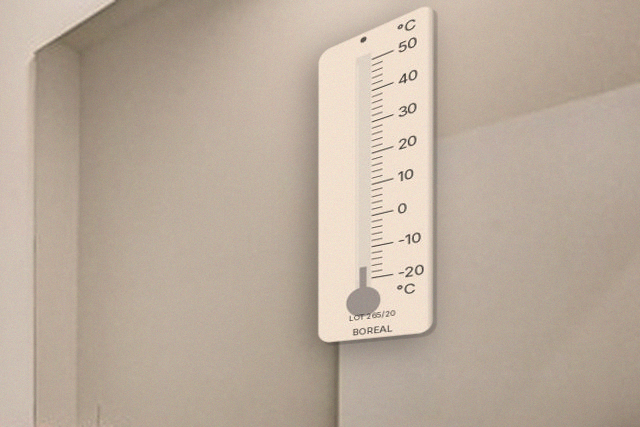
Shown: -16 °C
